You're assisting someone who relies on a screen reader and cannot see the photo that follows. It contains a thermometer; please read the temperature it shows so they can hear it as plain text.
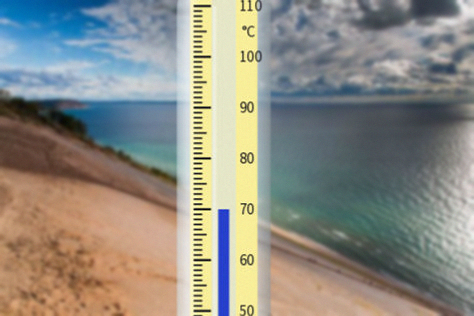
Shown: 70 °C
